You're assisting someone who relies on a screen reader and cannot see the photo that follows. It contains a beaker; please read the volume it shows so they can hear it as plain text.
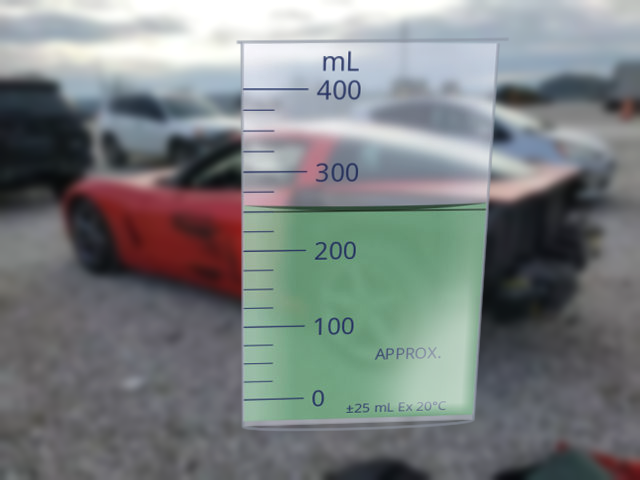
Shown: 250 mL
